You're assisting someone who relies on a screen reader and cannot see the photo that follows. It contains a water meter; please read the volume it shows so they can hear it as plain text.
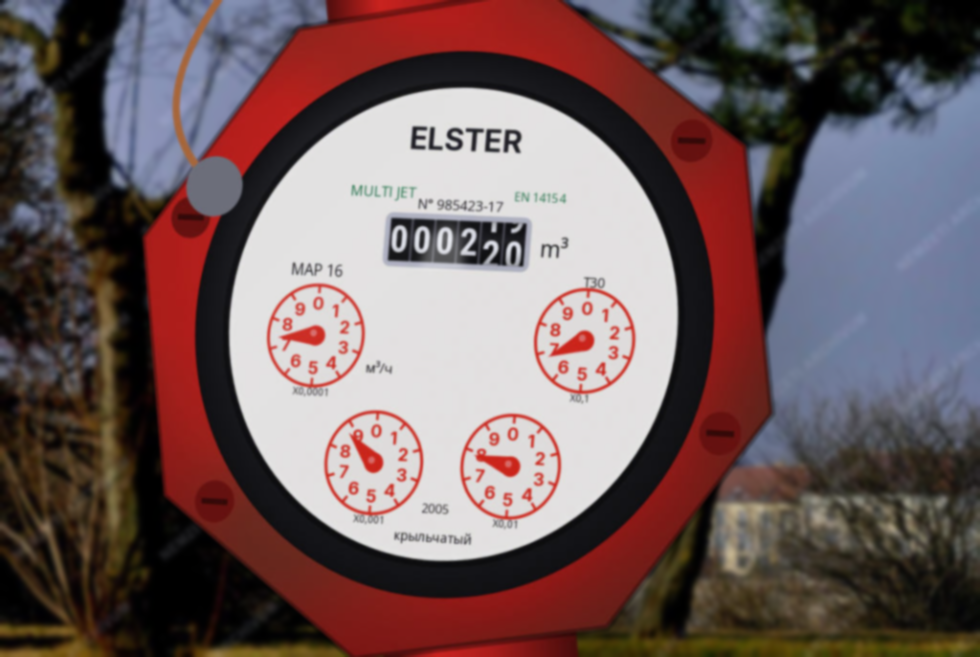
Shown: 219.6787 m³
